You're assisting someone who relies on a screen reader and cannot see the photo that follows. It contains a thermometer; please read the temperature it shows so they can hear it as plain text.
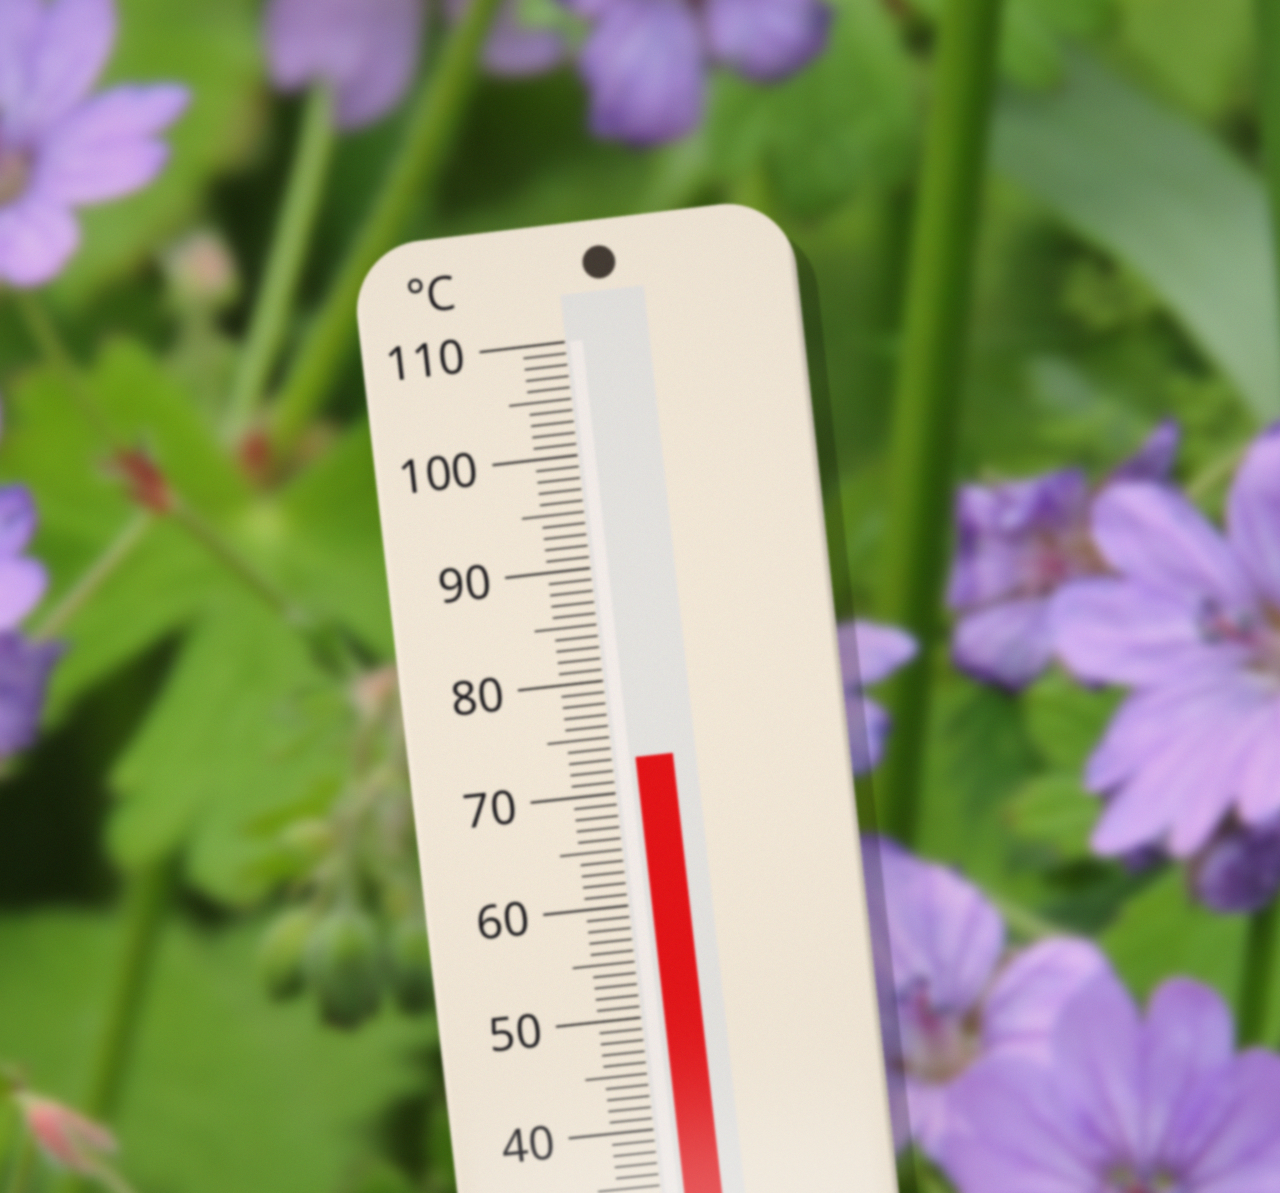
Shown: 73 °C
